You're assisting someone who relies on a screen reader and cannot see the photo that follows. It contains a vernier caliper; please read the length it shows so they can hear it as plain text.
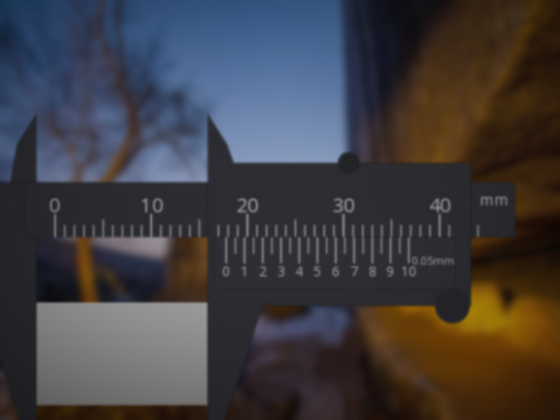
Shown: 17.8 mm
